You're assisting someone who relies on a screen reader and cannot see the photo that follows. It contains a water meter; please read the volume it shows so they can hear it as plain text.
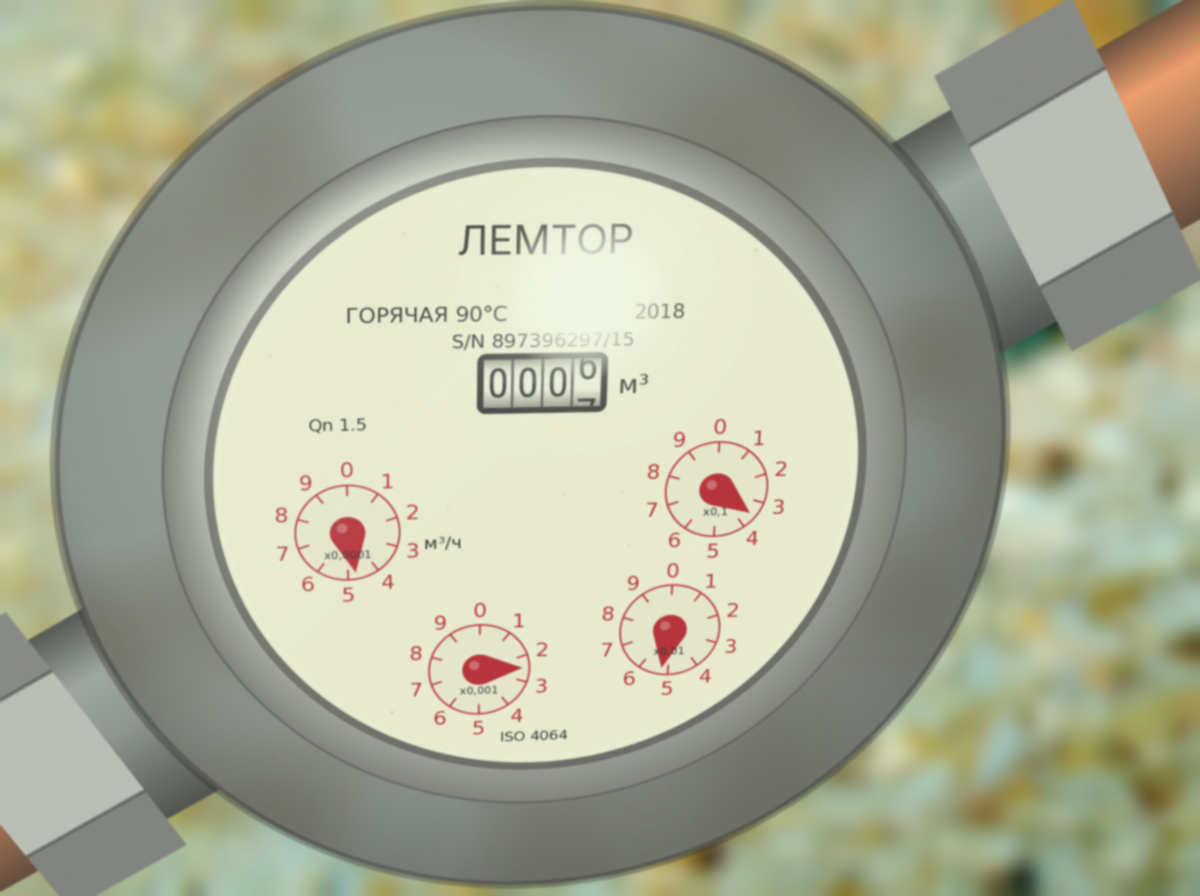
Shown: 6.3524 m³
